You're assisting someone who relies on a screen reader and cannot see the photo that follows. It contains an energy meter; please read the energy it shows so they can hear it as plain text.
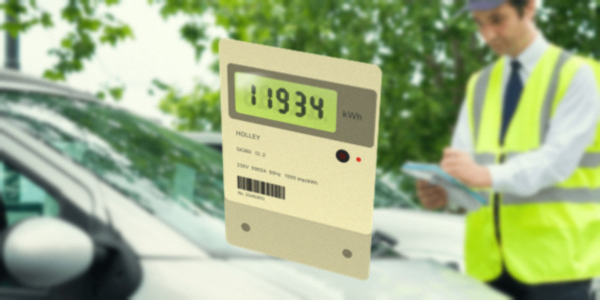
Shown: 11934 kWh
